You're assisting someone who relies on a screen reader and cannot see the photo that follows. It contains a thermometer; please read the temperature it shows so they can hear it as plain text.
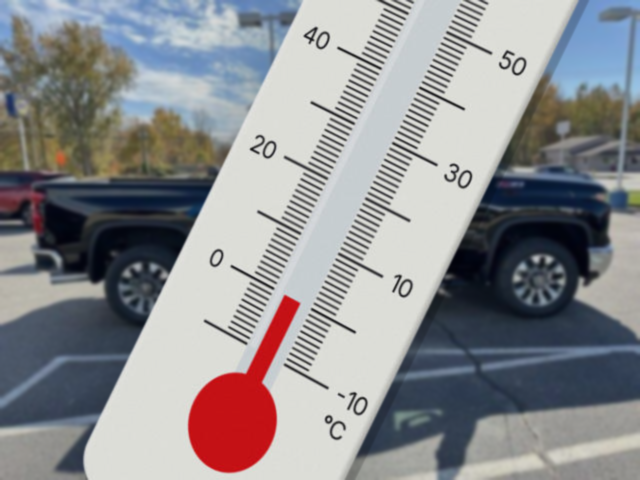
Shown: 0 °C
